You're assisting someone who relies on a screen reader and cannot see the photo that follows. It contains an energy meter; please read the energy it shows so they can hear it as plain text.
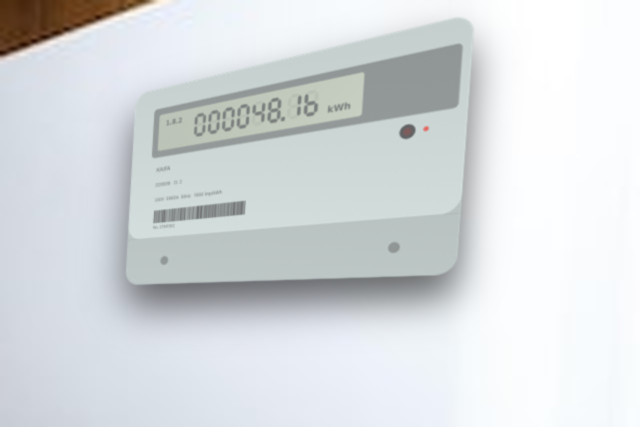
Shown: 48.16 kWh
